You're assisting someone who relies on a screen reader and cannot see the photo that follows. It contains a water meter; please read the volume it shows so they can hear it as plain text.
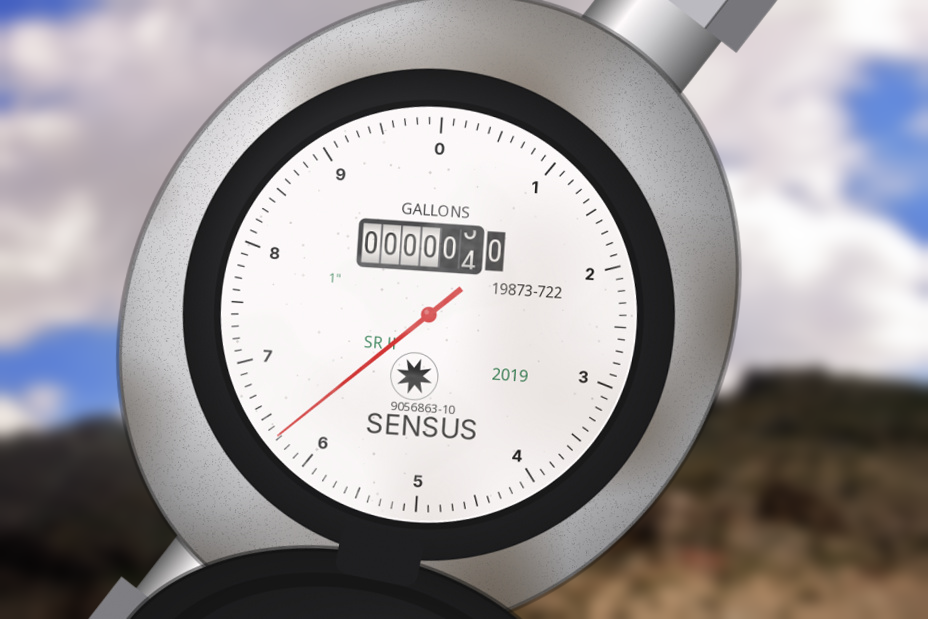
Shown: 36.3 gal
